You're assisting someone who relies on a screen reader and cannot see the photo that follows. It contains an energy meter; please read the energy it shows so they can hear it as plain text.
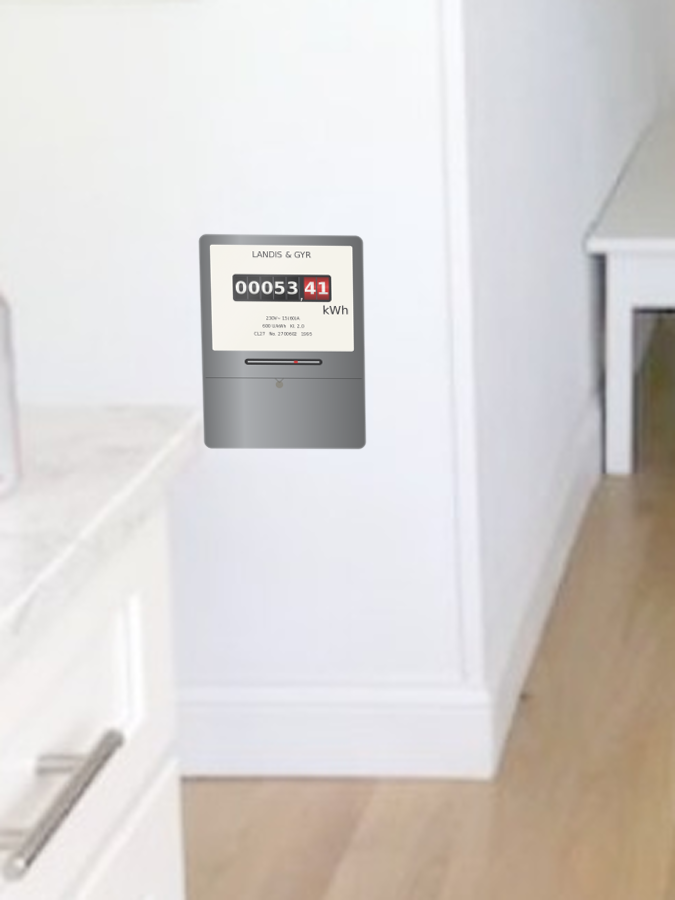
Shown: 53.41 kWh
